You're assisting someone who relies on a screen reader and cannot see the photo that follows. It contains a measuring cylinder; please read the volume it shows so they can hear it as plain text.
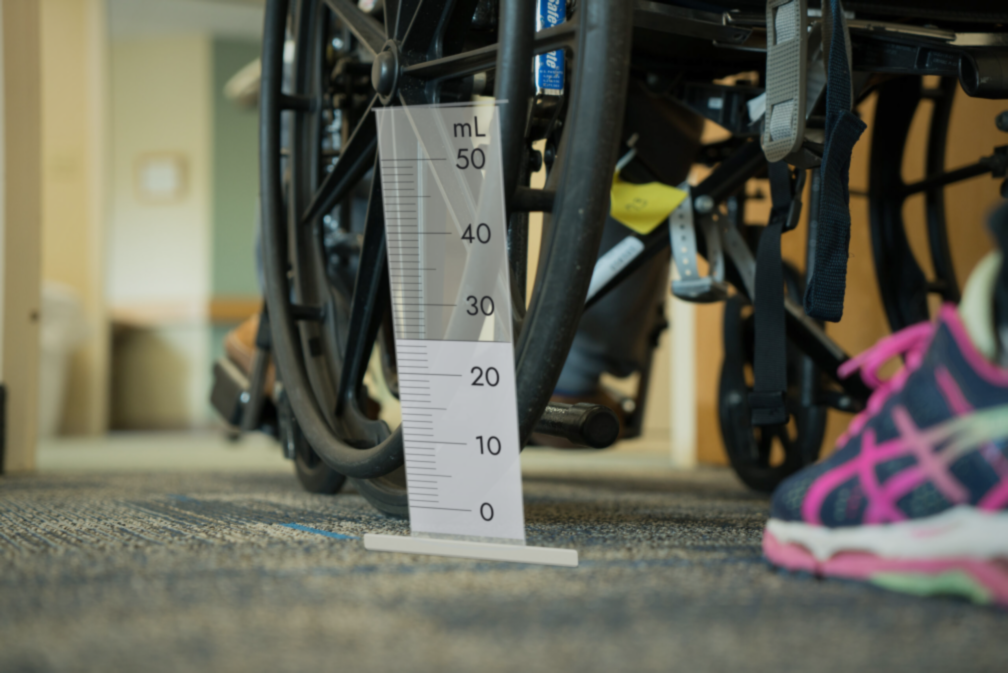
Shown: 25 mL
